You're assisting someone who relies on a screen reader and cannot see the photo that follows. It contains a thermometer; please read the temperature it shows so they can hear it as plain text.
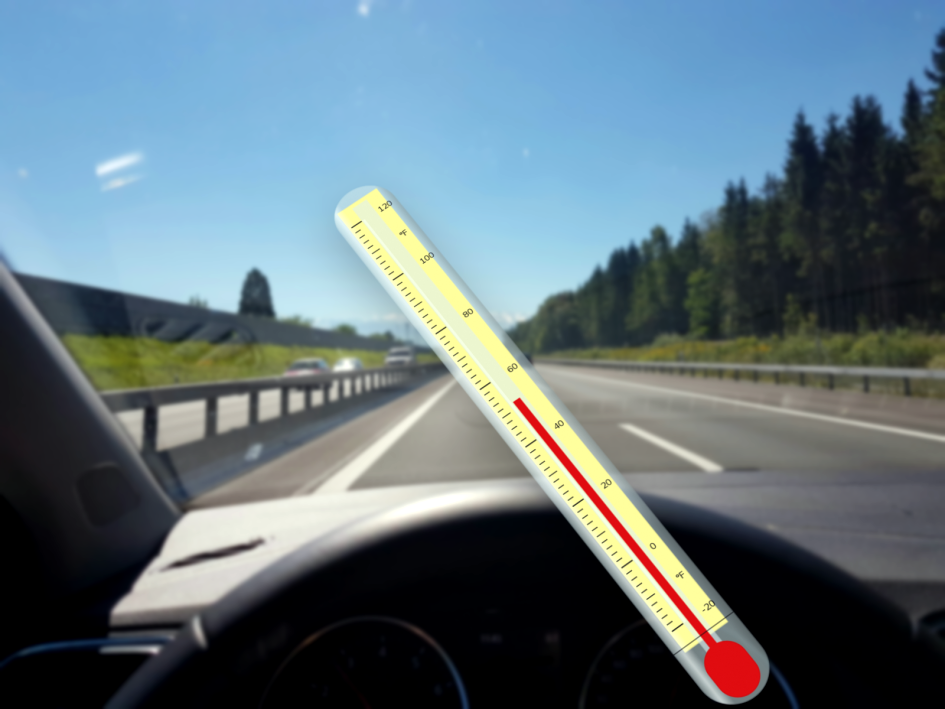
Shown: 52 °F
